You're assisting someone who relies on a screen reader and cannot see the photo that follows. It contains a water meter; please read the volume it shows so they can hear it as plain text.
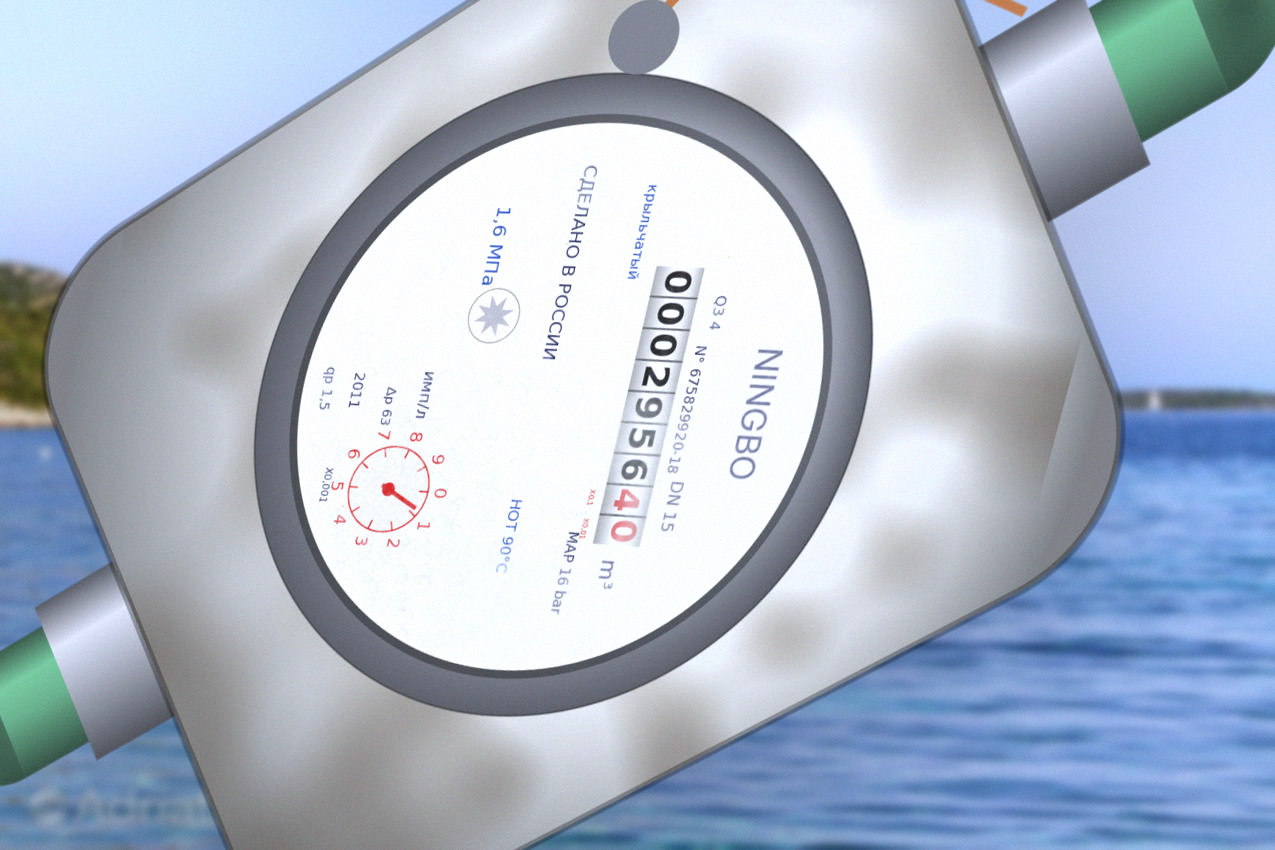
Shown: 2956.400 m³
